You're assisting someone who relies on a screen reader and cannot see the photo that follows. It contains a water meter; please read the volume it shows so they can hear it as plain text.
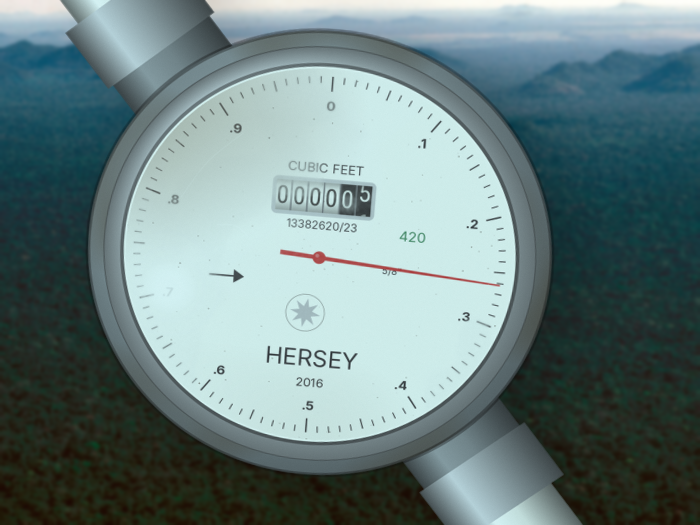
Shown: 5.26 ft³
